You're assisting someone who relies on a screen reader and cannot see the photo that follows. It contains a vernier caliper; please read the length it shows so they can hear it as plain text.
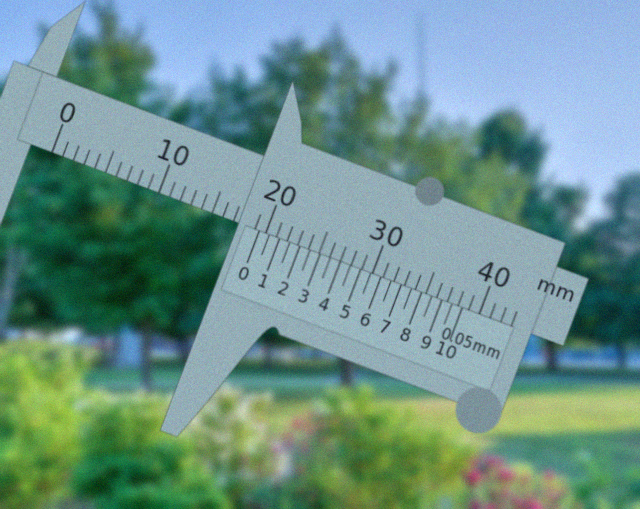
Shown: 19.4 mm
